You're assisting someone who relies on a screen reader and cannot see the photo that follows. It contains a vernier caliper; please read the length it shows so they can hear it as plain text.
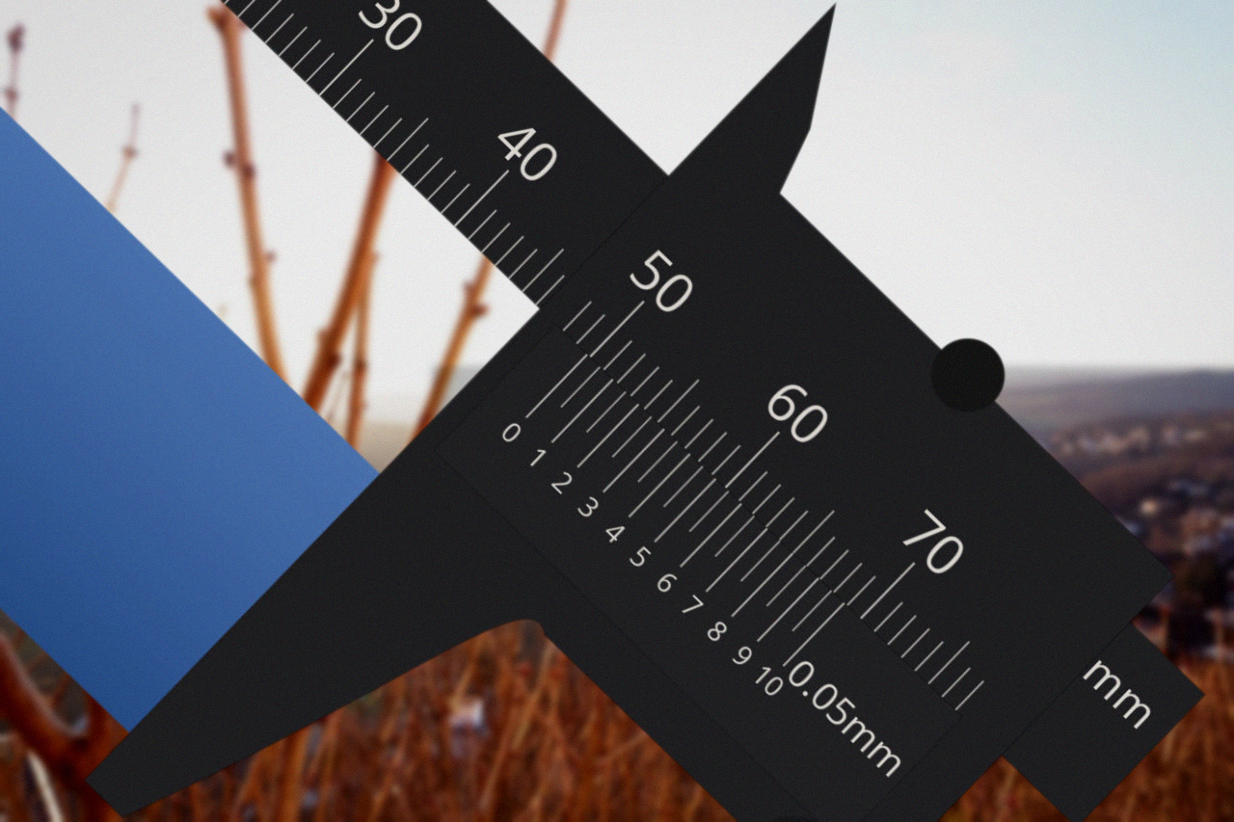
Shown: 49.8 mm
